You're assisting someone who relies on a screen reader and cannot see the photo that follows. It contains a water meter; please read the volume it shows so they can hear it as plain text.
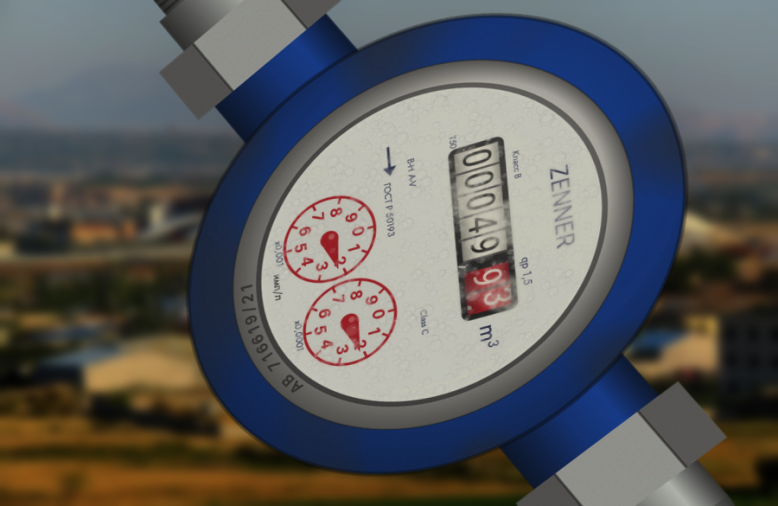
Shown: 49.9322 m³
